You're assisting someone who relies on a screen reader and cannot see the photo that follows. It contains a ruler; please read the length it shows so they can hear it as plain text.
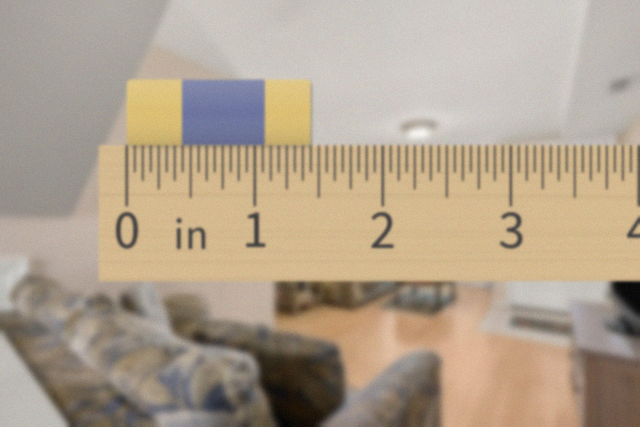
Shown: 1.4375 in
